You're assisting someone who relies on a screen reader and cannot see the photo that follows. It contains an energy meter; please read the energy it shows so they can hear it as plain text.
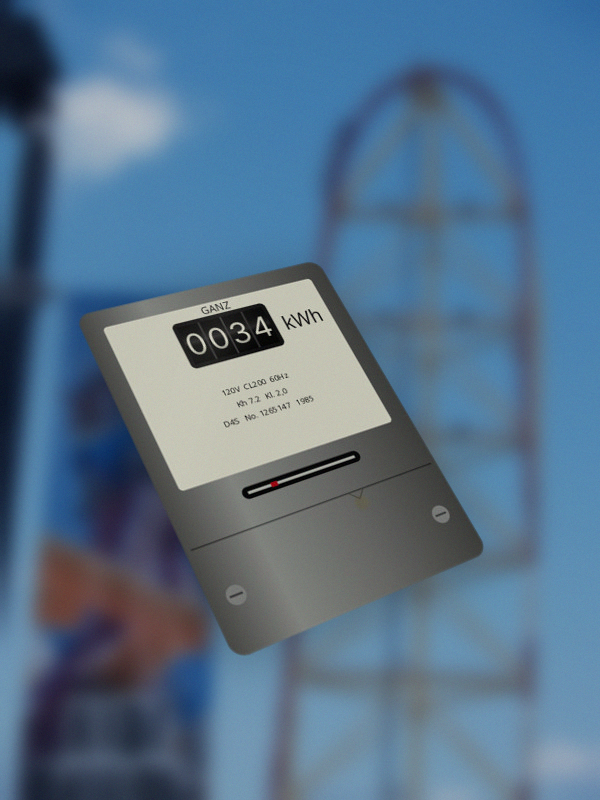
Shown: 34 kWh
